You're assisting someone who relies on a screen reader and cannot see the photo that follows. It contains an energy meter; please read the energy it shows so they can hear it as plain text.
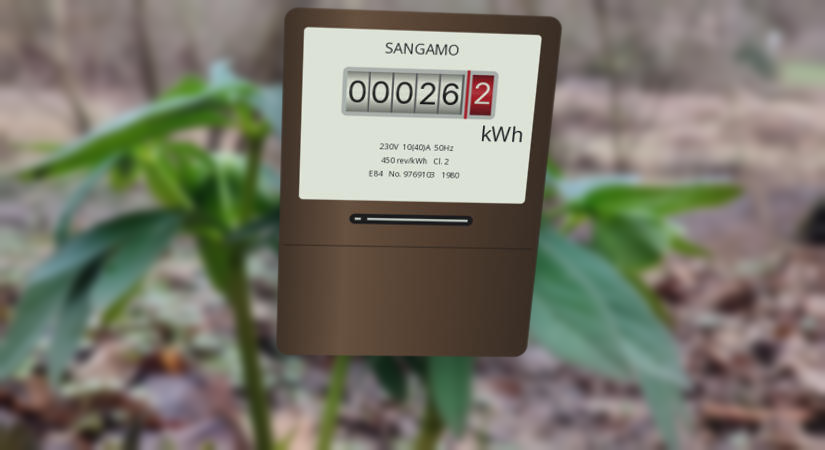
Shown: 26.2 kWh
